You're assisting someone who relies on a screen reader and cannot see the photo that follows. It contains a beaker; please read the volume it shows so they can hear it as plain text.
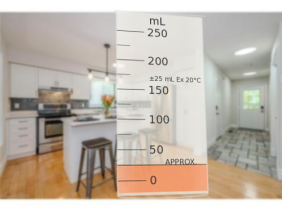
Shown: 25 mL
